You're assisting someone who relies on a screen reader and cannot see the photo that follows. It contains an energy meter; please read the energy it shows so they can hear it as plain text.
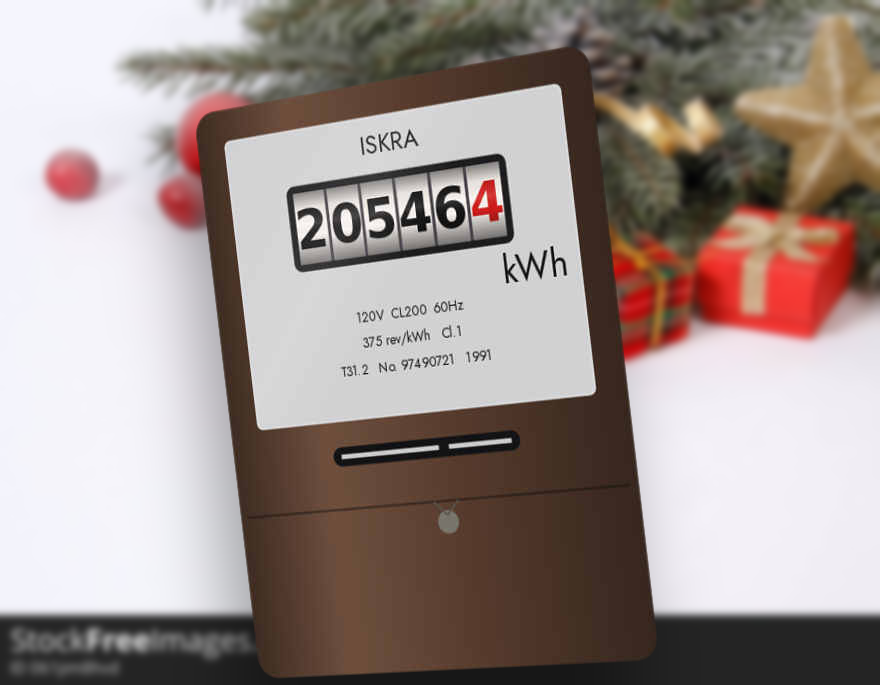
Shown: 20546.4 kWh
